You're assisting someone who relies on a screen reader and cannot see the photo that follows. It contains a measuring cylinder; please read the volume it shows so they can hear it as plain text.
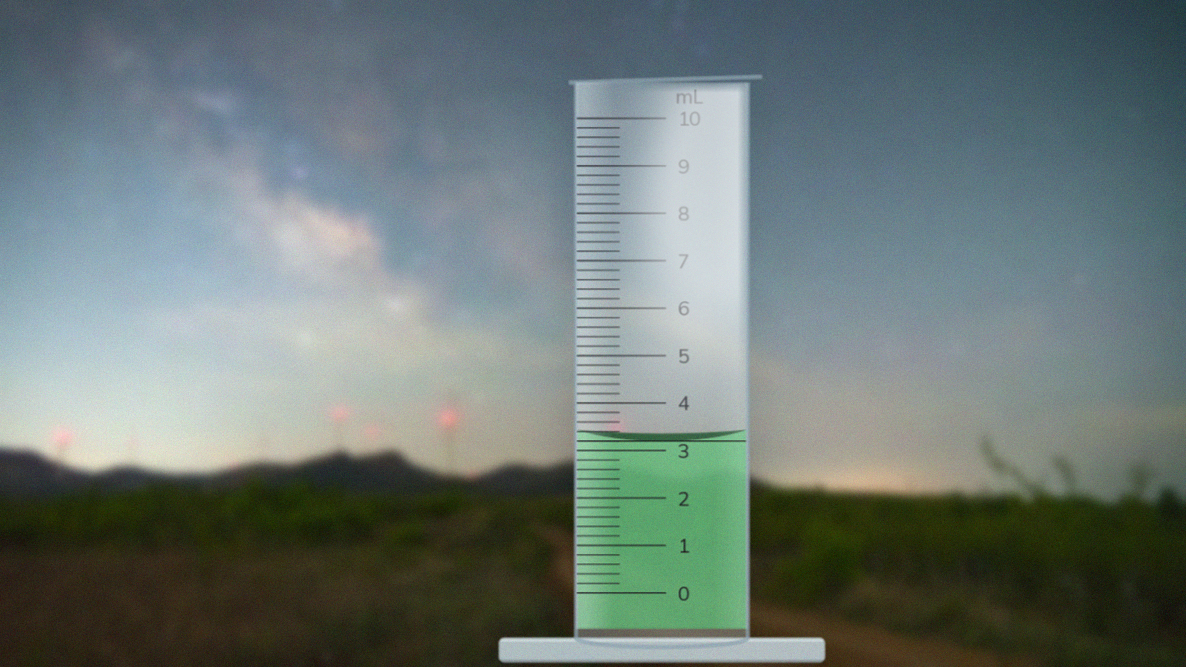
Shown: 3.2 mL
